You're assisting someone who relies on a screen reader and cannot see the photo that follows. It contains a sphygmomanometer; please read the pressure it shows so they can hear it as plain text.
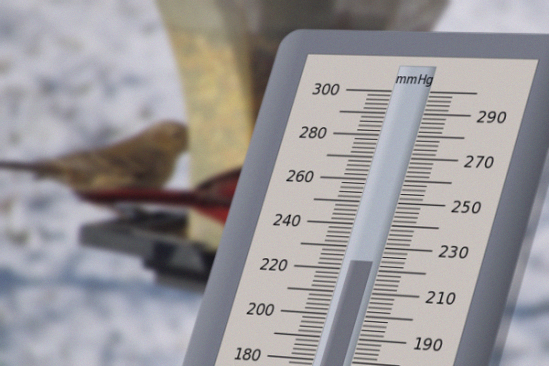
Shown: 224 mmHg
